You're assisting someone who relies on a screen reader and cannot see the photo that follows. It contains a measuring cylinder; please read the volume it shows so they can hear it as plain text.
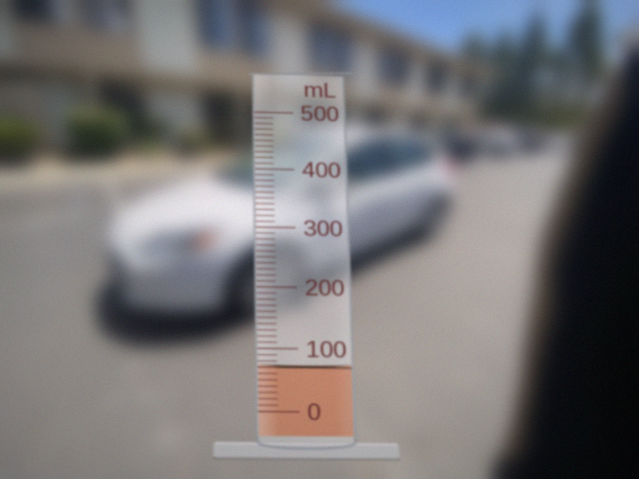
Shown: 70 mL
